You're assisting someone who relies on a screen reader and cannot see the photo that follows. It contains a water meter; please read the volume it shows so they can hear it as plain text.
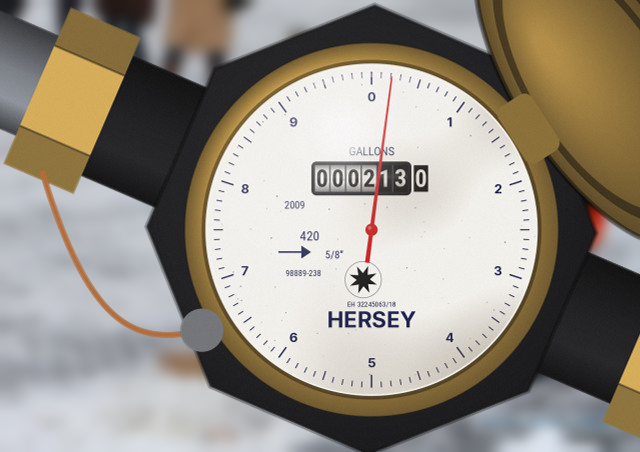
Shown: 2130.2 gal
